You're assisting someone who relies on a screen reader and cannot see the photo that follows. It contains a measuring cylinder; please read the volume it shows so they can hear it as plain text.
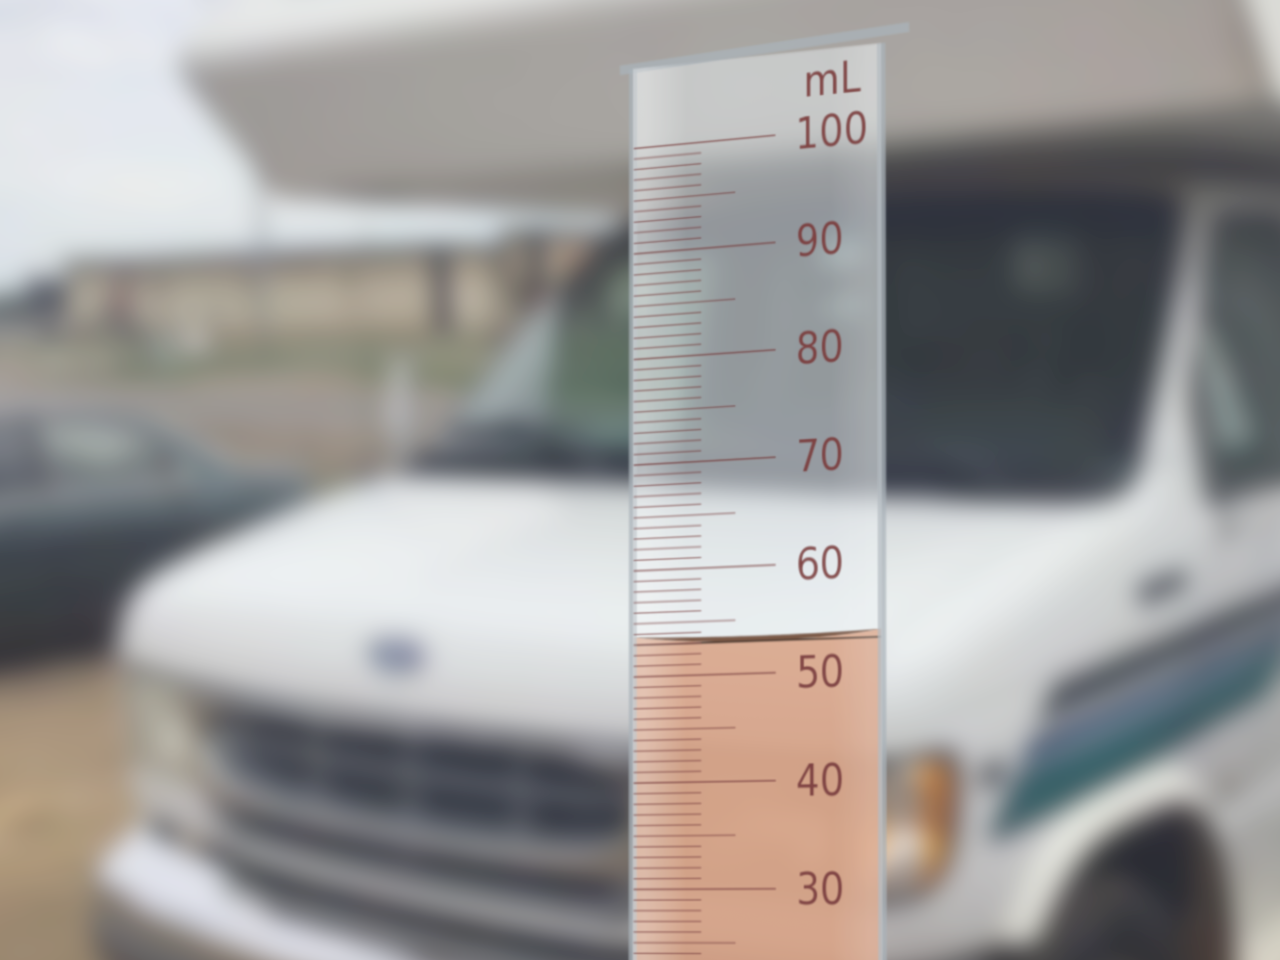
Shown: 53 mL
